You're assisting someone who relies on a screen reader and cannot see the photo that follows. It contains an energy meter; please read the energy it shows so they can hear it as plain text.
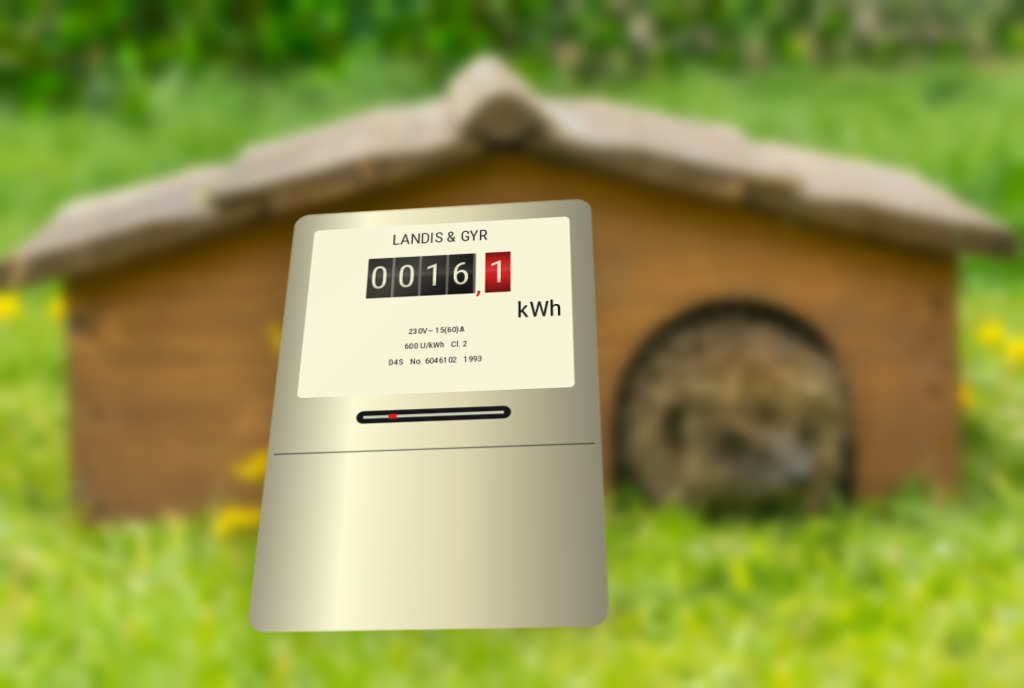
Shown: 16.1 kWh
